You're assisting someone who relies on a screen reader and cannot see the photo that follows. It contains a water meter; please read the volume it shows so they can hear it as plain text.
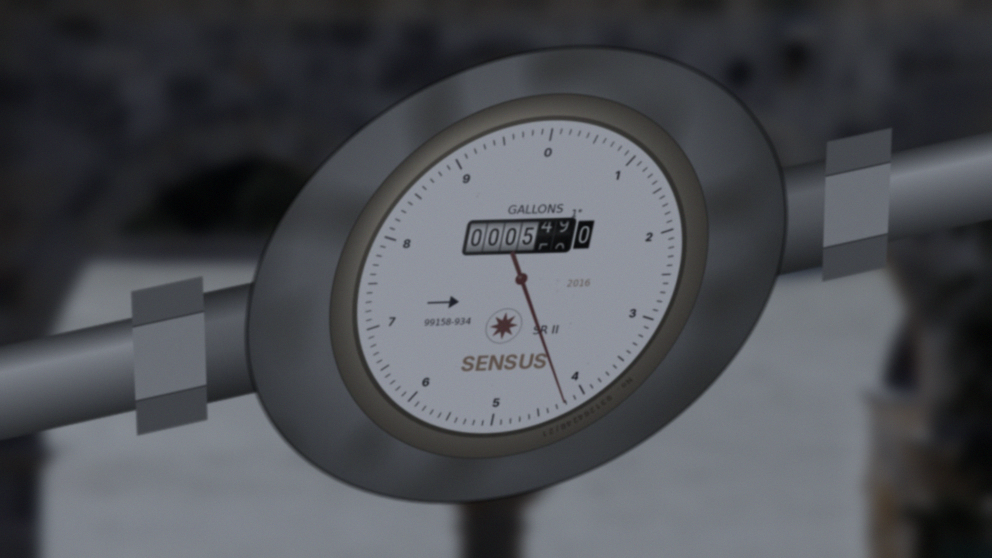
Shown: 5494.2 gal
